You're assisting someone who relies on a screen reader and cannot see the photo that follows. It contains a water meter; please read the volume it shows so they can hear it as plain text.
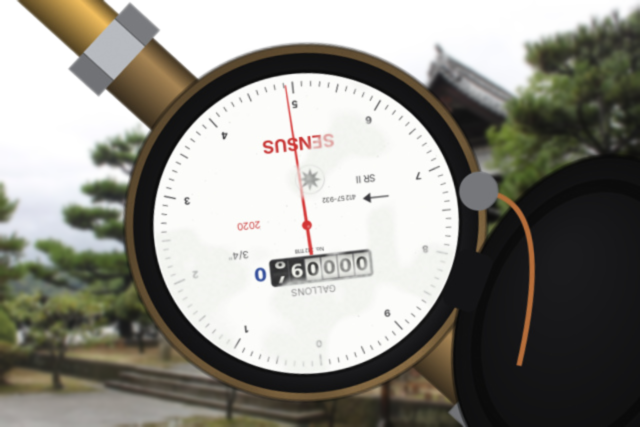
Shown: 974.9 gal
